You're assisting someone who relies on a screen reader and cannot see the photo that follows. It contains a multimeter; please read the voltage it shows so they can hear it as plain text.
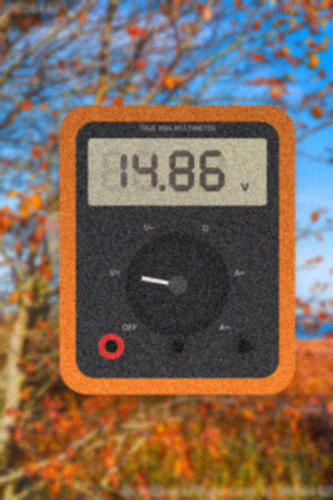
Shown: 14.86 V
